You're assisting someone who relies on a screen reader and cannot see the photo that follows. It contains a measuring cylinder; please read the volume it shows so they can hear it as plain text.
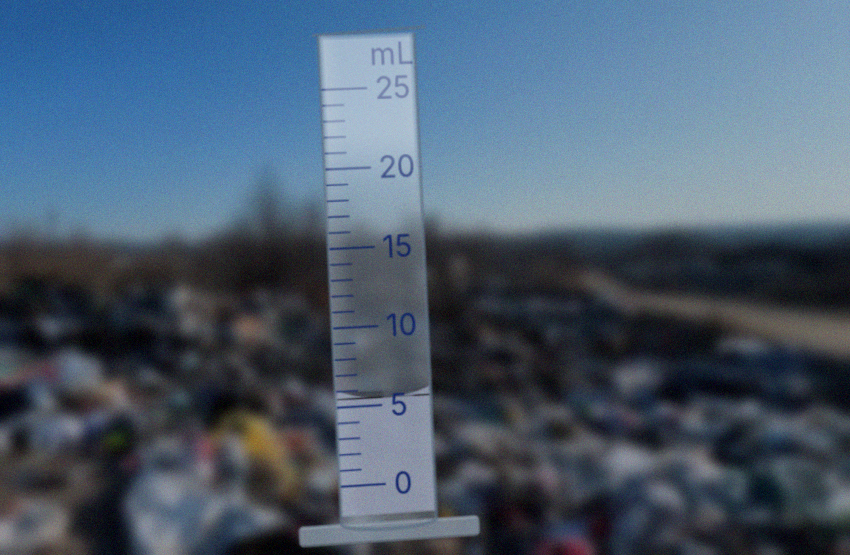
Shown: 5.5 mL
